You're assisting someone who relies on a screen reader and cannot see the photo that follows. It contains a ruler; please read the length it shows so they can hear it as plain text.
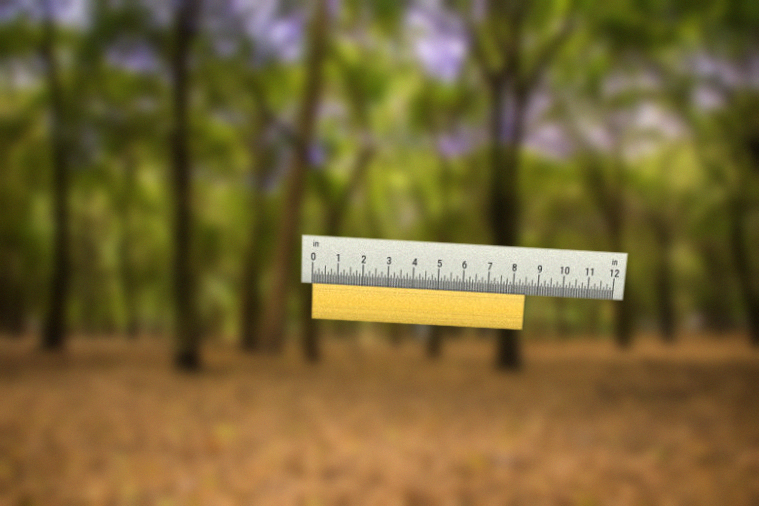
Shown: 8.5 in
